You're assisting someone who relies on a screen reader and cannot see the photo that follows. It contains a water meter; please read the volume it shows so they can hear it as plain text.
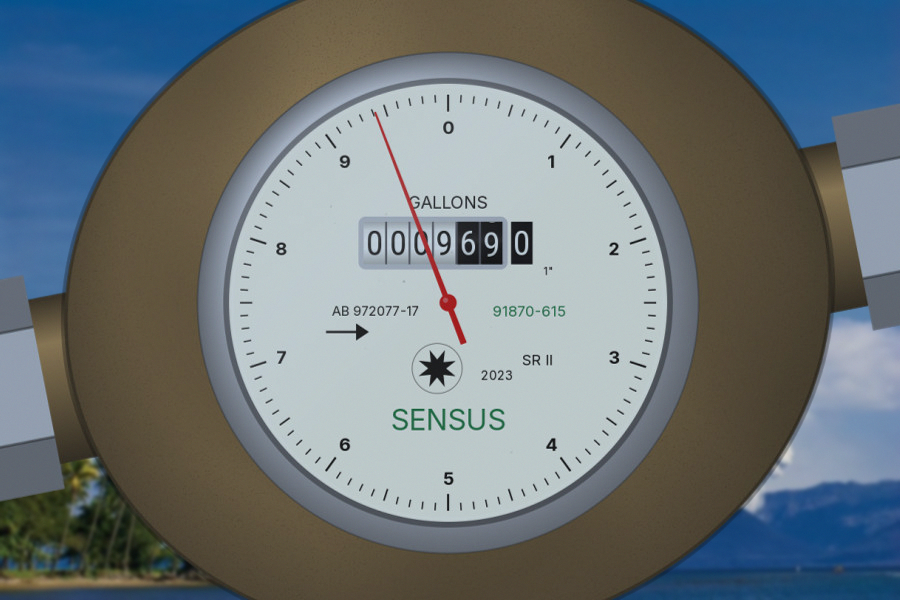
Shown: 9689.4 gal
